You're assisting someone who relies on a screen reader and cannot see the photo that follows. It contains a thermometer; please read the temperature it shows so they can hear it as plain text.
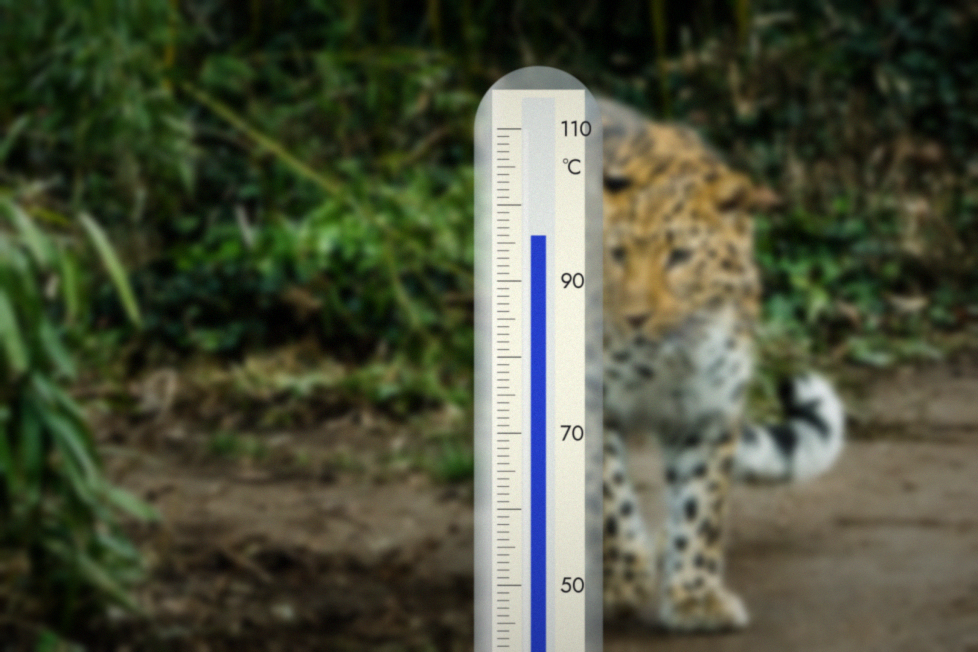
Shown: 96 °C
